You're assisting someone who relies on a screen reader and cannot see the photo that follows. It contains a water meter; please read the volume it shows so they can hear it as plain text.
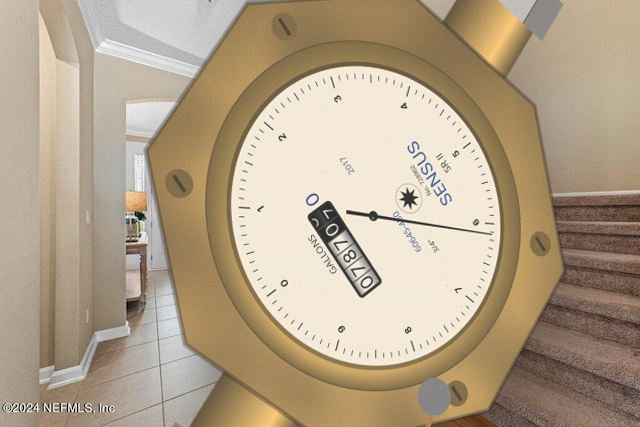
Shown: 787066.1 gal
